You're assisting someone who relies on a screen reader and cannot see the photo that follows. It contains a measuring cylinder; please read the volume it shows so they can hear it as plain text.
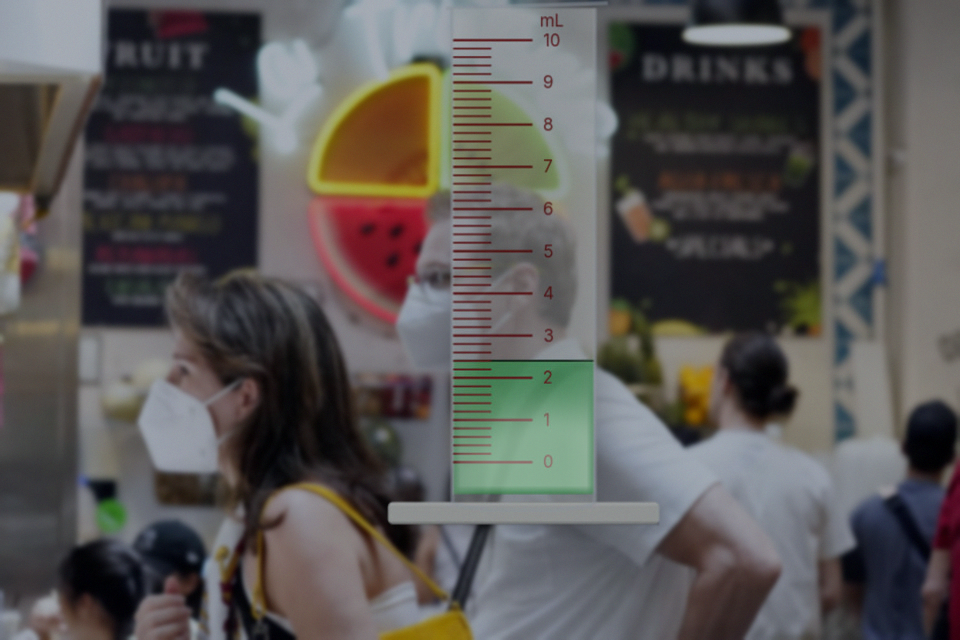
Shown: 2.4 mL
